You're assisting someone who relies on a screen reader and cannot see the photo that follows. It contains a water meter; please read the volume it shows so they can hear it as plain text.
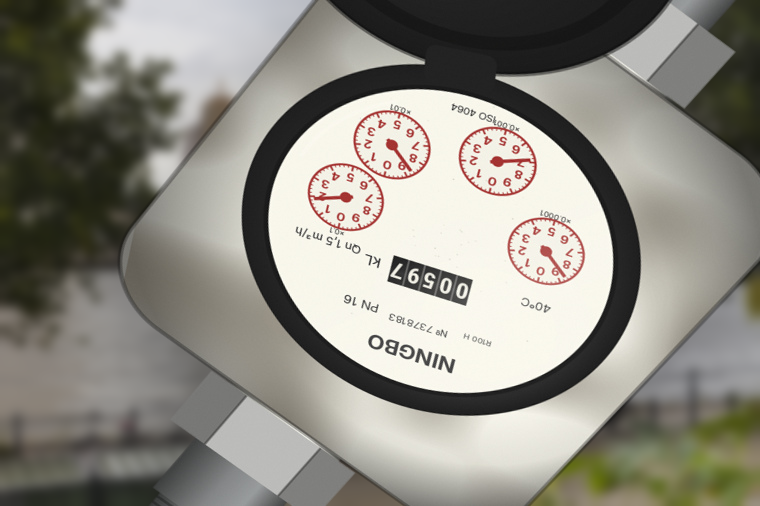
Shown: 597.1868 kL
